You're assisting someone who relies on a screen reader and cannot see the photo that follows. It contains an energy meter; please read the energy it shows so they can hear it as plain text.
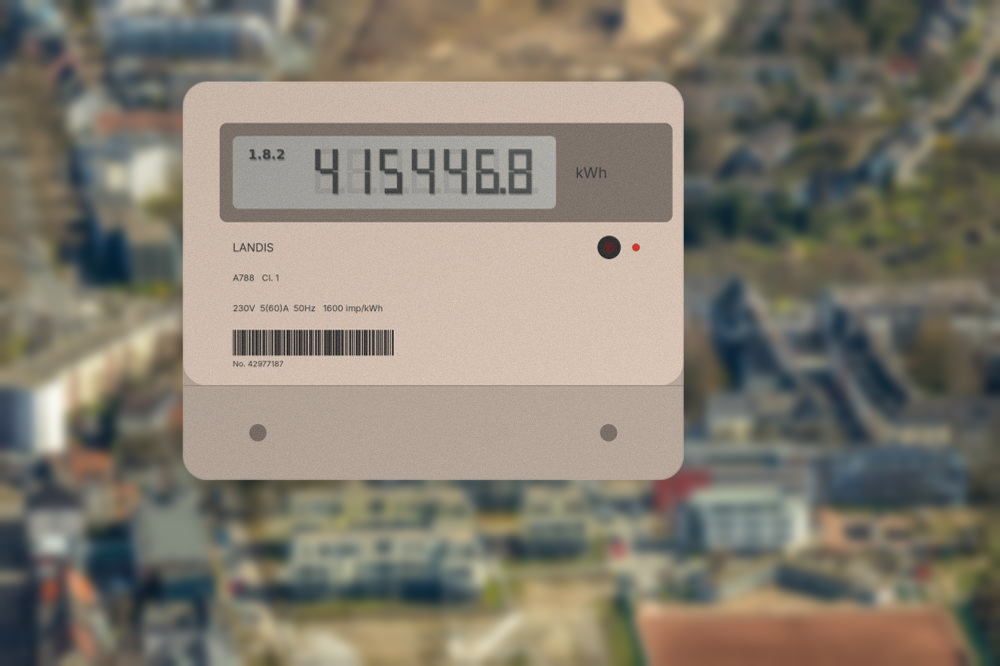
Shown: 415446.8 kWh
